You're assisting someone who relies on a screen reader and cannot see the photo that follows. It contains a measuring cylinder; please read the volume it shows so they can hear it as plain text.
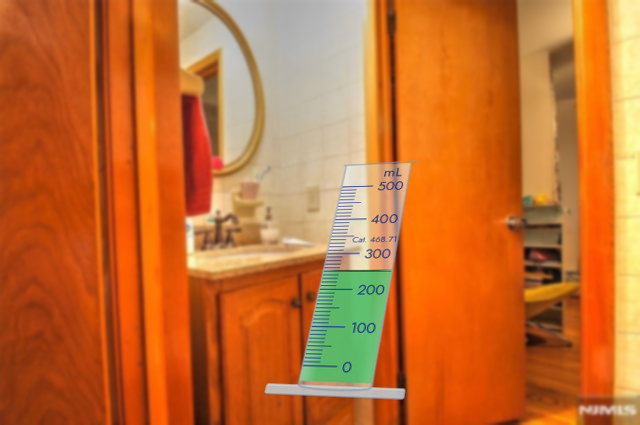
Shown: 250 mL
